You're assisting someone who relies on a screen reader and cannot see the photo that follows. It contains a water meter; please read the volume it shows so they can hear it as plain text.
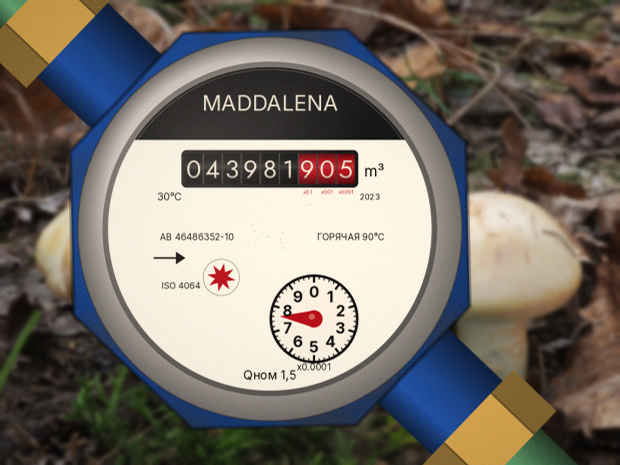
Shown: 43981.9057 m³
